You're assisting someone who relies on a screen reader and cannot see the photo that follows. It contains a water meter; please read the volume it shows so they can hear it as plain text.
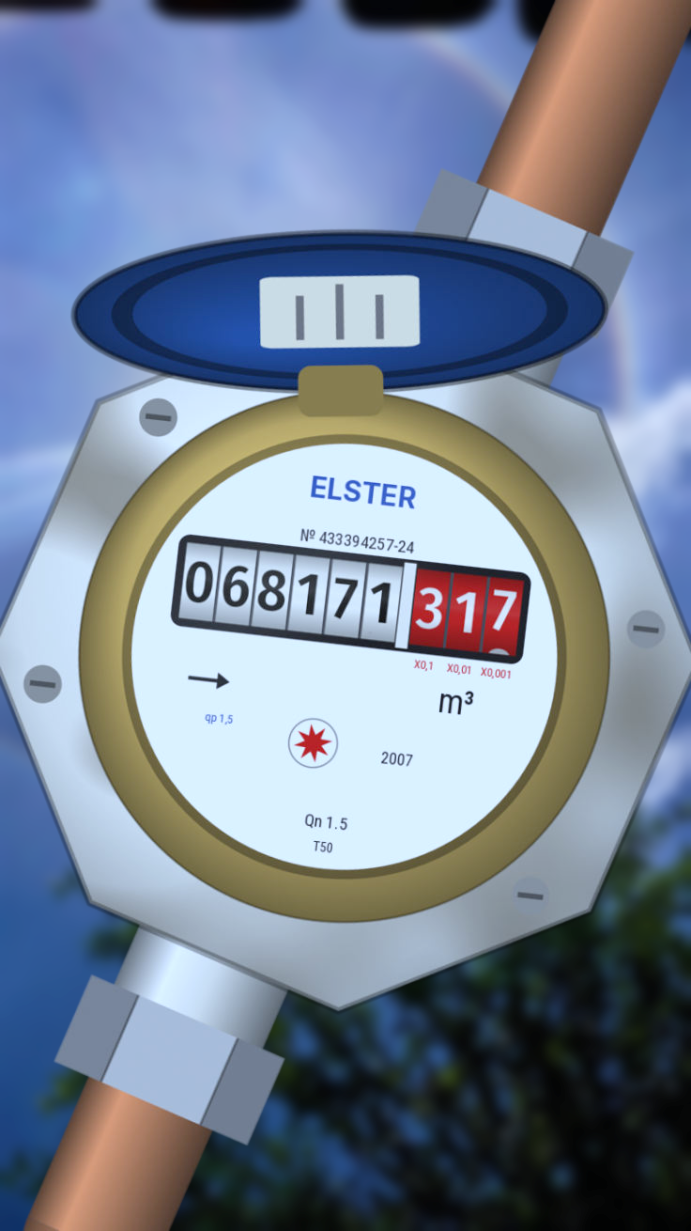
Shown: 68171.317 m³
